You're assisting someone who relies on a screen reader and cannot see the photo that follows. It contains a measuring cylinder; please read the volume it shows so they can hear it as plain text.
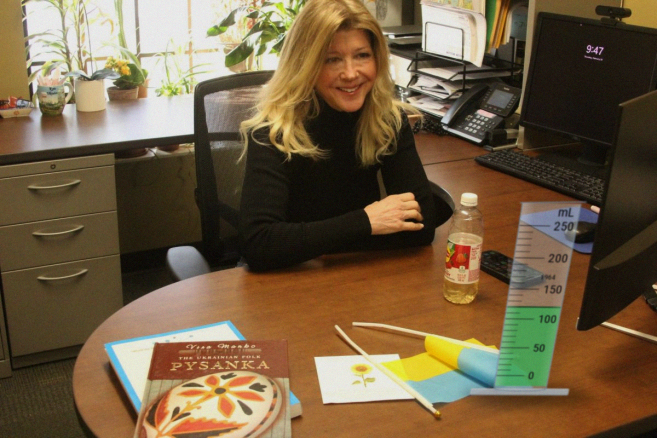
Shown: 120 mL
